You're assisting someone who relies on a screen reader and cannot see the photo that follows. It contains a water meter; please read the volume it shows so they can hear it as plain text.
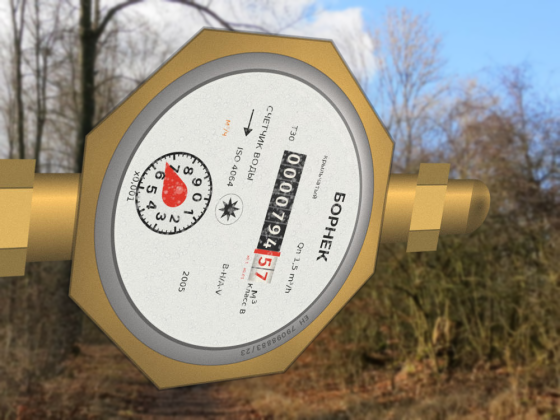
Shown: 794.576 m³
